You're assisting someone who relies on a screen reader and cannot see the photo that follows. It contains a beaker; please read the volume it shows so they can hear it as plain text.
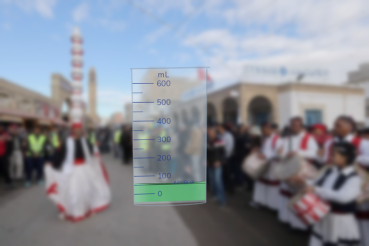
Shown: 50 mL
